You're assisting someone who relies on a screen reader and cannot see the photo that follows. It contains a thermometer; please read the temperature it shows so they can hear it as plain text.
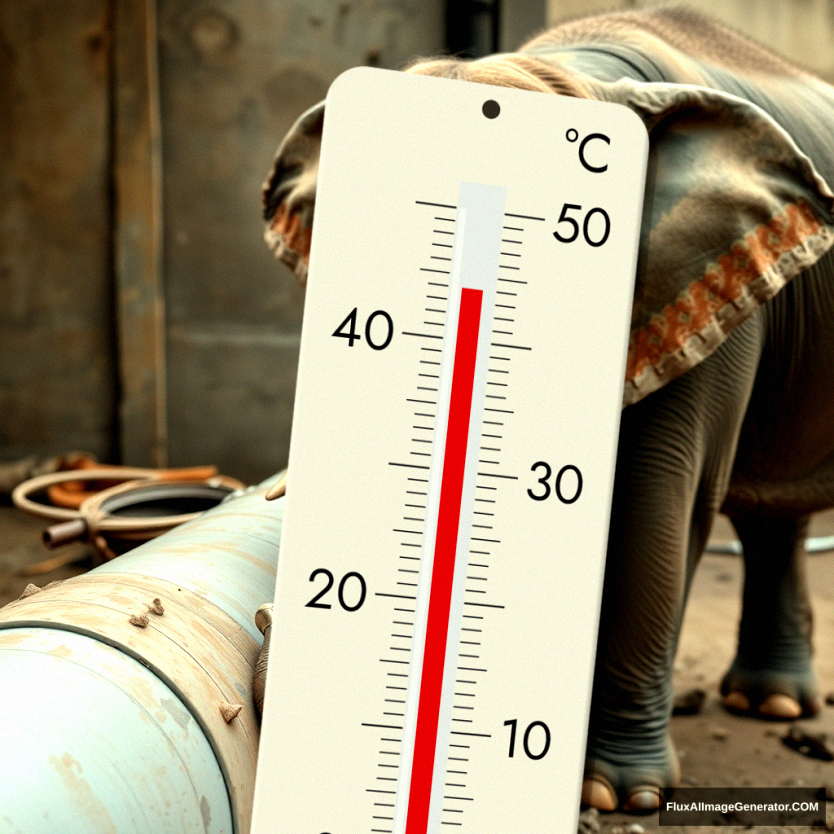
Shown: 44 °C
